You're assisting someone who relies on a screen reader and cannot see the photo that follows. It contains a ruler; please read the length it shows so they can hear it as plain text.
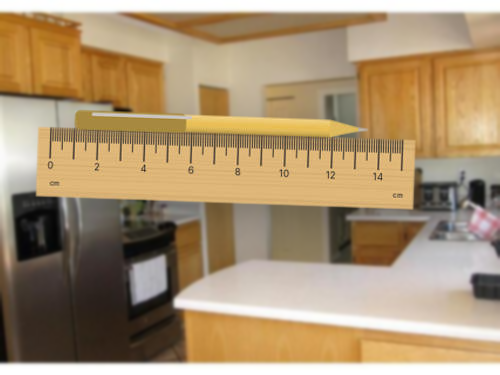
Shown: 12.5 cm
